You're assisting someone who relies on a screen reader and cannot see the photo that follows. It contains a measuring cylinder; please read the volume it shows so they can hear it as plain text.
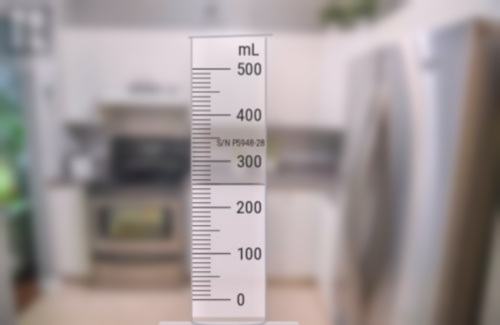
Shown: 250 mL
